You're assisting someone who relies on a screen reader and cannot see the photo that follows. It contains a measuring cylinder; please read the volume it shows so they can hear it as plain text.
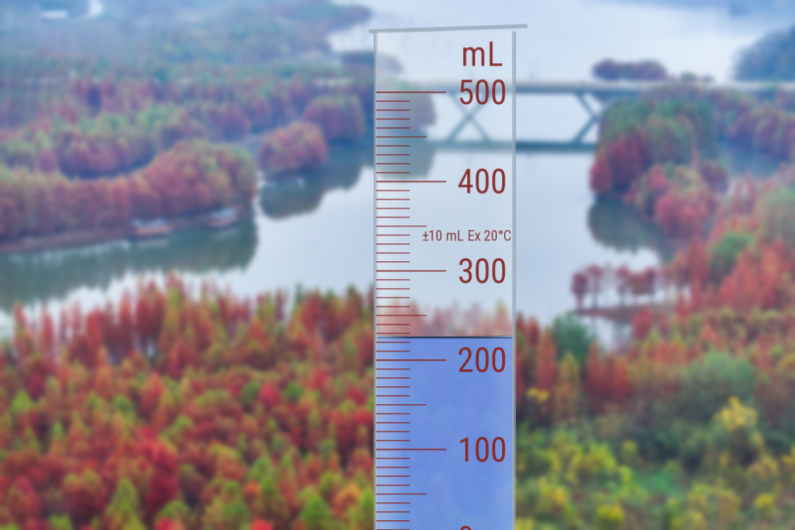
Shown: 225 mL
